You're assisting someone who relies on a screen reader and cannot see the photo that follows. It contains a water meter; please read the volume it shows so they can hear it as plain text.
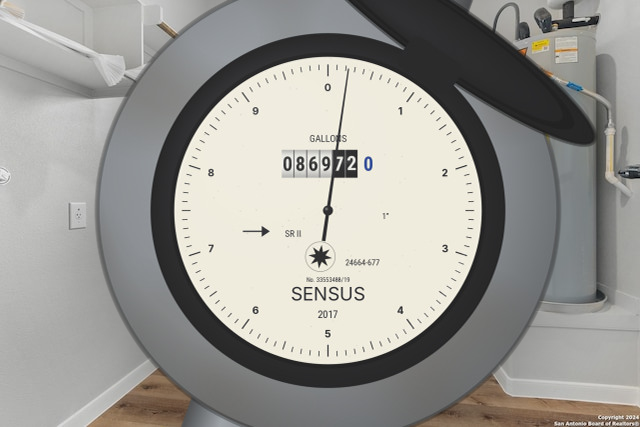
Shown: 869720.2 gal
